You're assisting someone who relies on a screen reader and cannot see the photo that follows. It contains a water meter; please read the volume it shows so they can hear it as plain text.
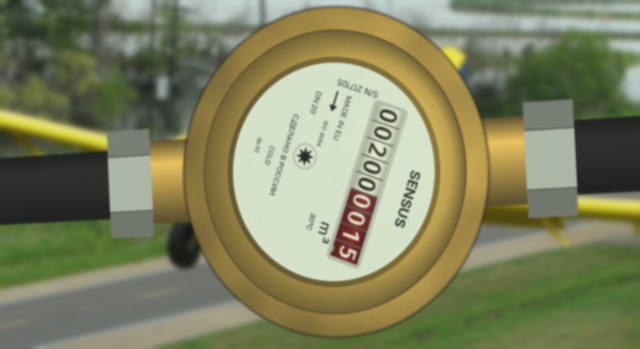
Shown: 200.0015 m³
